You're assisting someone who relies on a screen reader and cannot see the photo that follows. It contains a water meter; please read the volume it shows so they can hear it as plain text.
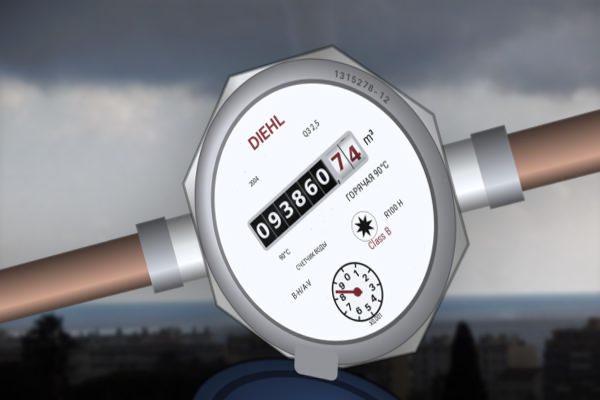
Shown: 93860.738 m³
